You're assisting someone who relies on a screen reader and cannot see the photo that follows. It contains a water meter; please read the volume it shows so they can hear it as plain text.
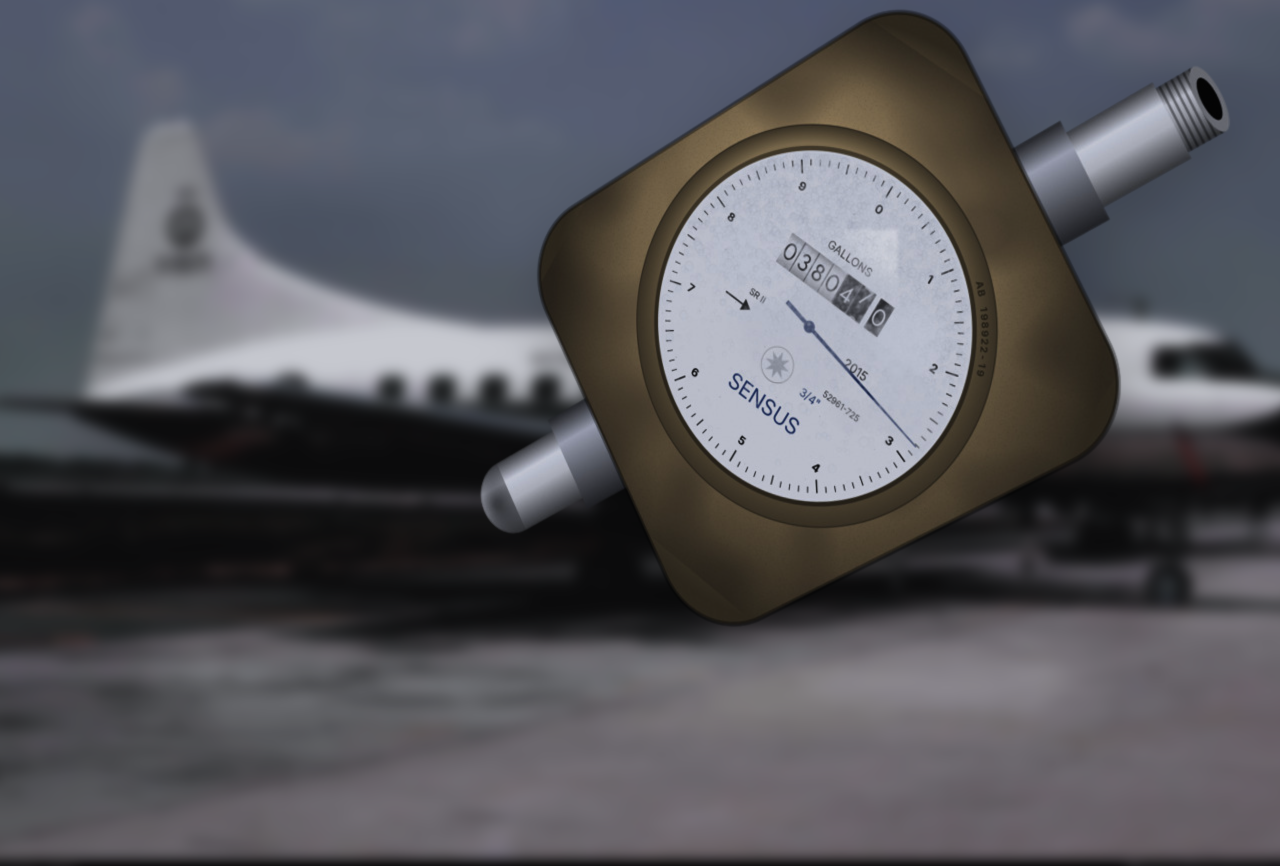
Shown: 380472.8 gal
